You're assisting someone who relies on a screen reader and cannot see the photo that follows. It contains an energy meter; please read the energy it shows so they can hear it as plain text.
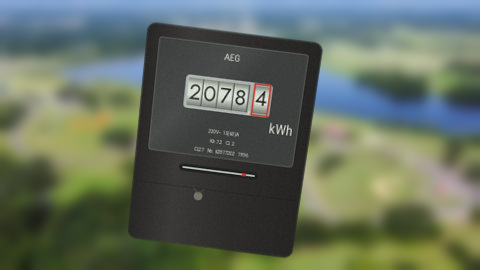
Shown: 2078.4 kWh
